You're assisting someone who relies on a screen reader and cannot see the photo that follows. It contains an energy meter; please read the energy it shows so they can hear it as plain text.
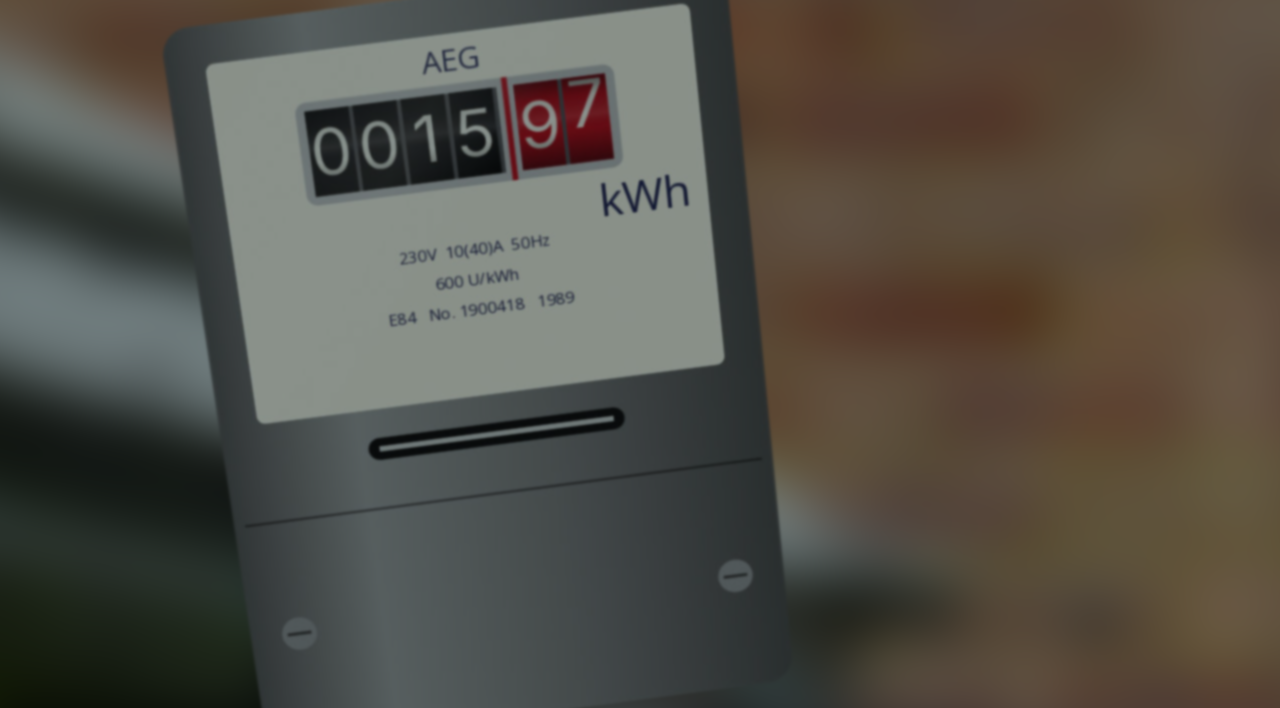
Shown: 15.97 kWh
